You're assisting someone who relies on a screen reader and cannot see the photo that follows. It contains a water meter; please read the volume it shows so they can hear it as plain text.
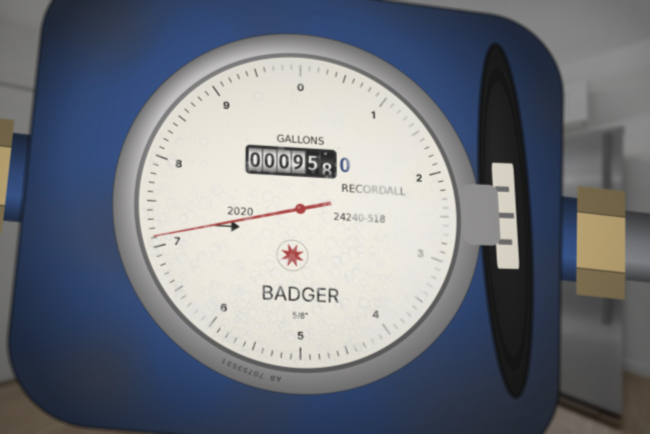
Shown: 9577.1 gal
